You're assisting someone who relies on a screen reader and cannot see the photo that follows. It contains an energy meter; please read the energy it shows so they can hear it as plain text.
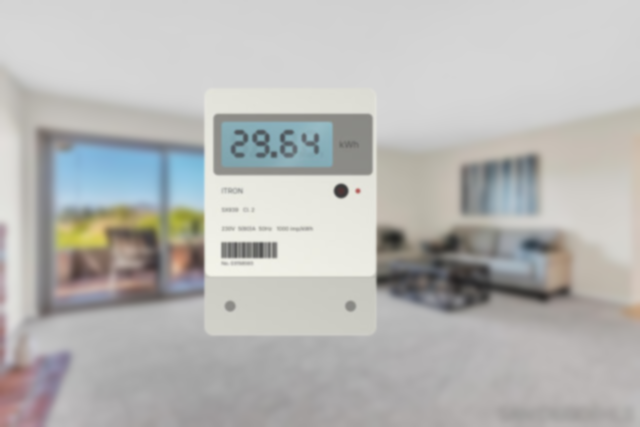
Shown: 29.64 kWh
